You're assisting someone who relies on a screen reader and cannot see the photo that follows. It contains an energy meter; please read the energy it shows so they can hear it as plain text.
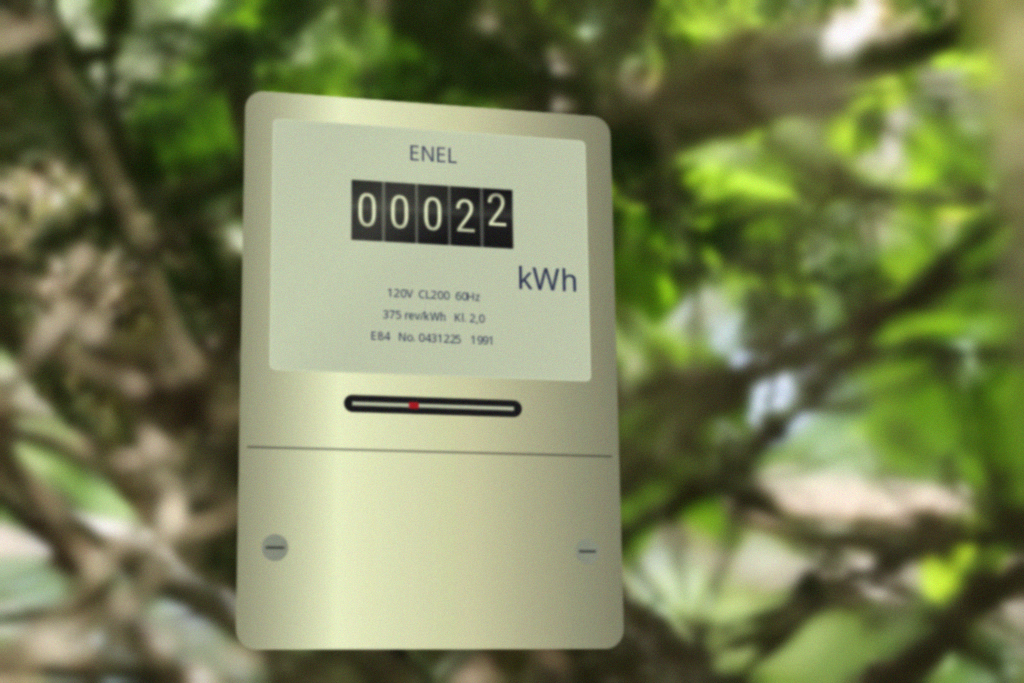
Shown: 22 kWh
